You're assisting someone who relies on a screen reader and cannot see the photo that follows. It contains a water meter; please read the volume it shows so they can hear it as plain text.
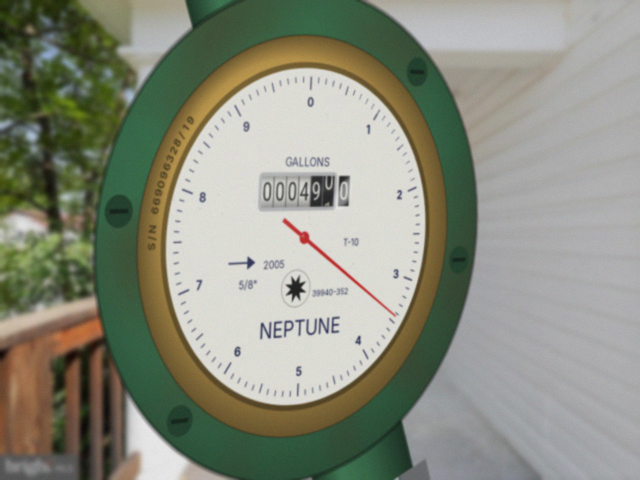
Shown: 4903.4 gal
